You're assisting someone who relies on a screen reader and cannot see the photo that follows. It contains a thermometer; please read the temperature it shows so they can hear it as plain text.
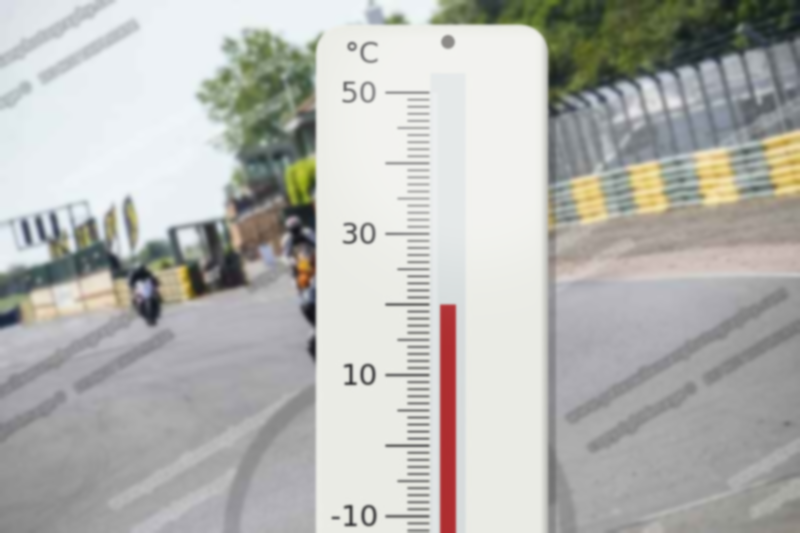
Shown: 20 °C
